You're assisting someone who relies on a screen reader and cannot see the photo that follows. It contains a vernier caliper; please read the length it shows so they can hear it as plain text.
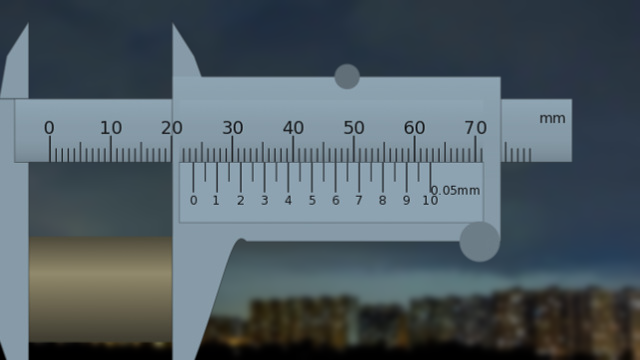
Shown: 23.6 mm
